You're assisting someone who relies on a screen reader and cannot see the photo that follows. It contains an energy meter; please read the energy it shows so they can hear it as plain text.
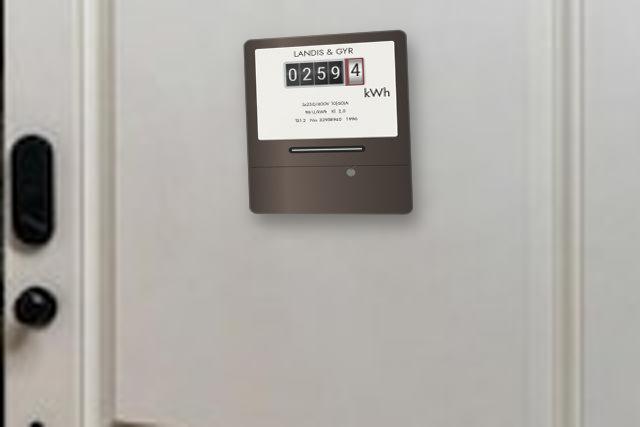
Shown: 259.4 kWh
